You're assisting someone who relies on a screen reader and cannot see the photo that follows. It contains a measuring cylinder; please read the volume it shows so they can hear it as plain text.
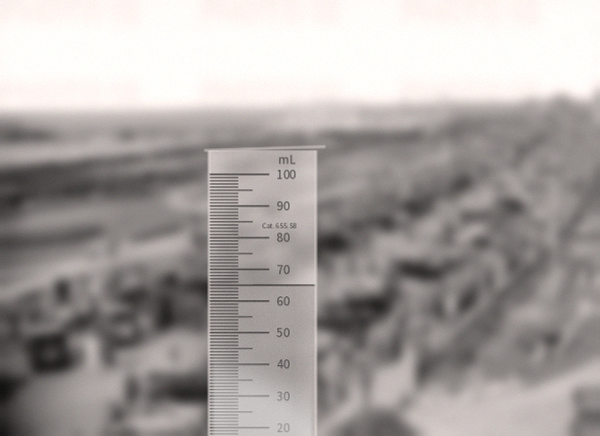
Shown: 65 mL
